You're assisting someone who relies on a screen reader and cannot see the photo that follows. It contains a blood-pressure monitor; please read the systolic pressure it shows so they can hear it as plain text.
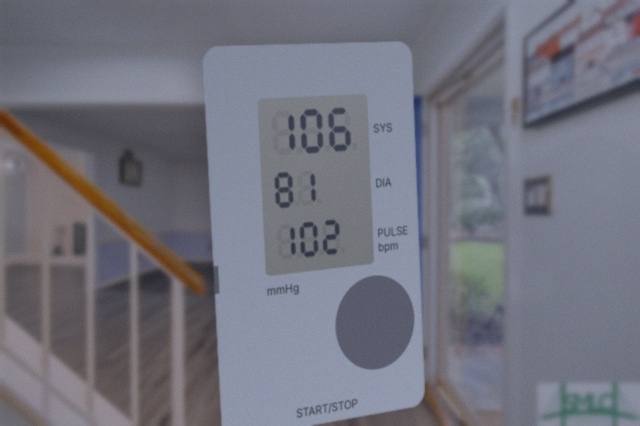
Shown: 106 mmHg
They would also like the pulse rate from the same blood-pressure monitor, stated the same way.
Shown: 102 bpm
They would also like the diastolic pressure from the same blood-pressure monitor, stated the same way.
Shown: 81 mmHg
